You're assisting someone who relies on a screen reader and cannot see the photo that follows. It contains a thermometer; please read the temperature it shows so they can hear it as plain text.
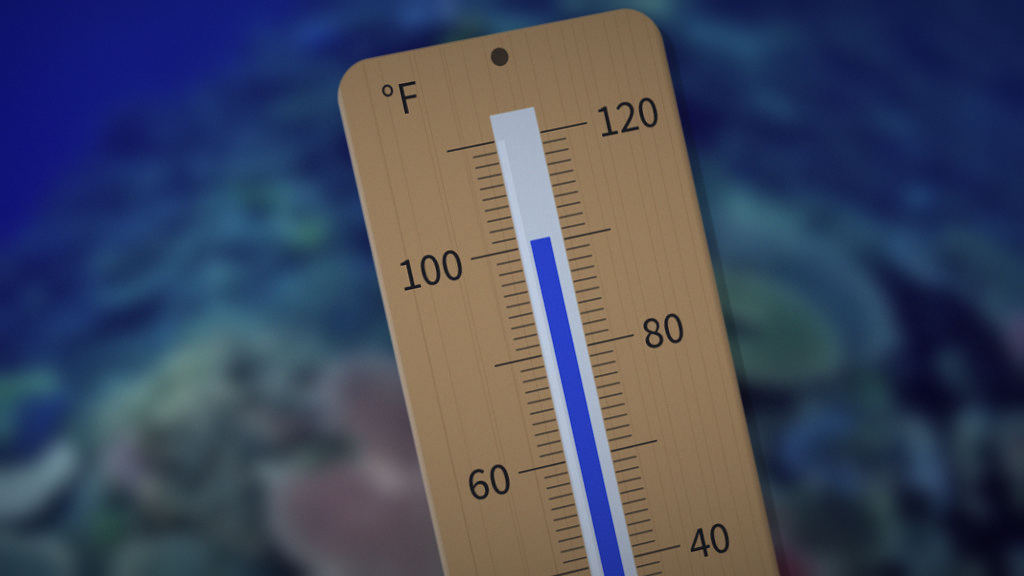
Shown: 101 °F
